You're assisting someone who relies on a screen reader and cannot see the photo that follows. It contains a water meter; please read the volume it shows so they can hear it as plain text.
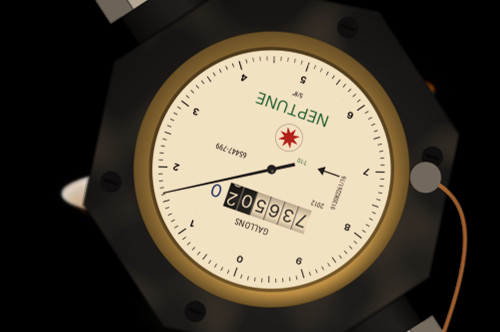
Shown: 7365021.6 gal
